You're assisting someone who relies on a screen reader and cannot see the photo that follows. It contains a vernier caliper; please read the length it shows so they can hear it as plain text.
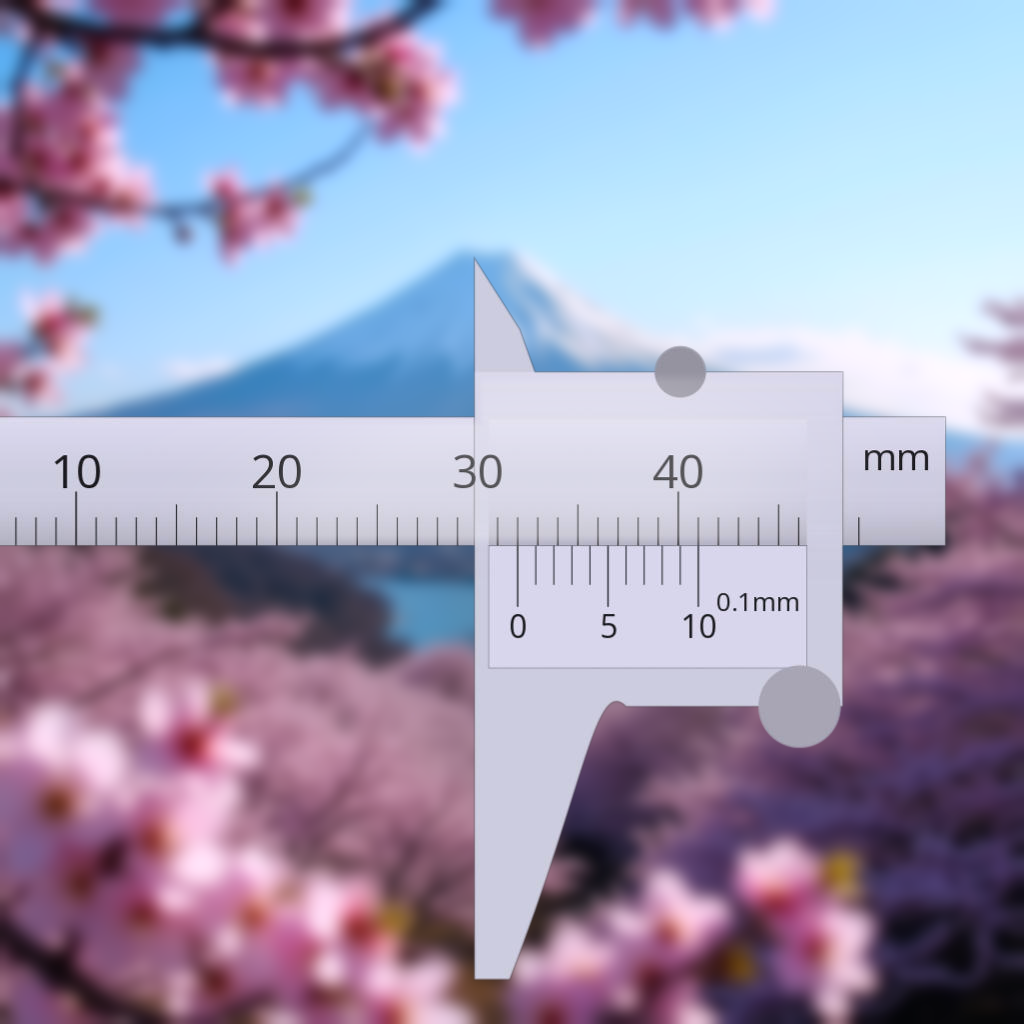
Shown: 32.0 mm
